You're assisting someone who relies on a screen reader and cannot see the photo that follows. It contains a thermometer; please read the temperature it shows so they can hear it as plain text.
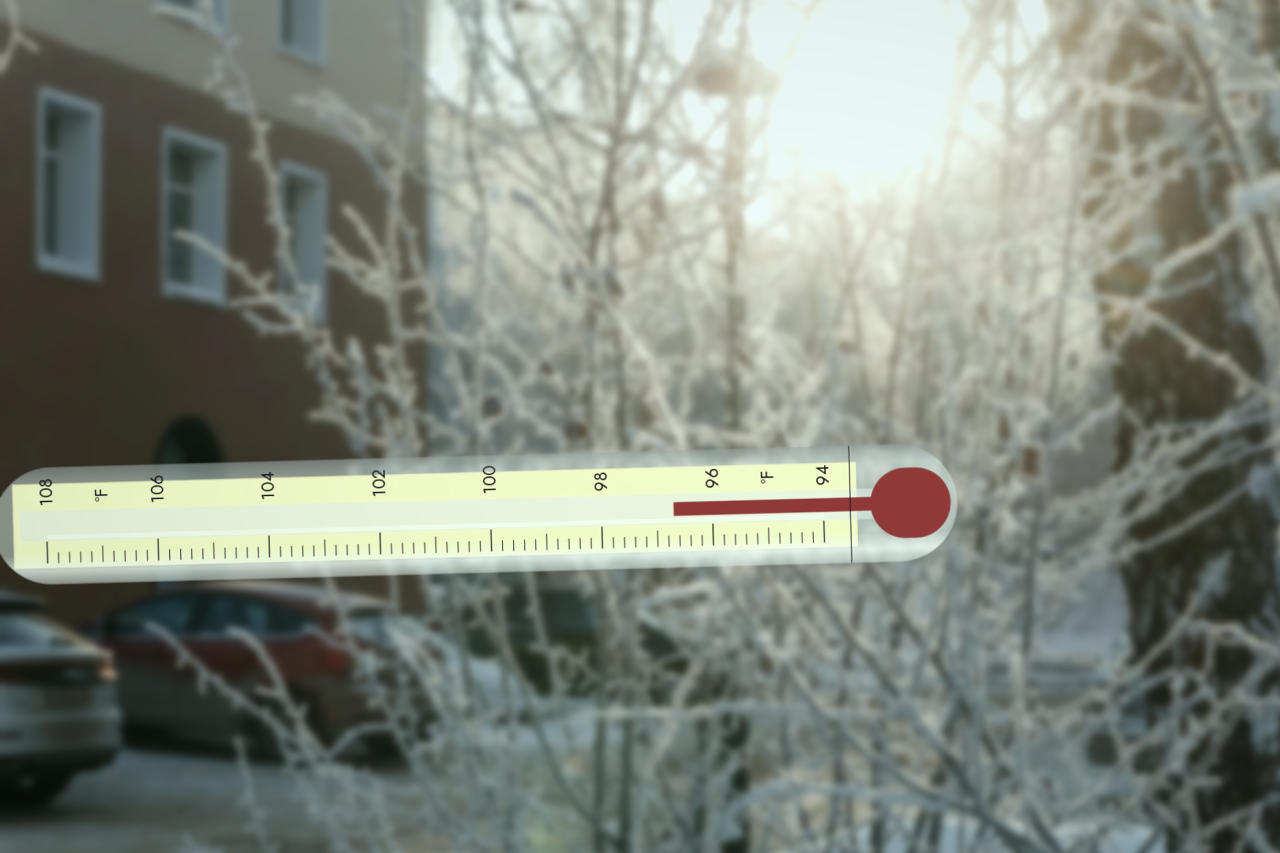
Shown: 96.7 °F
